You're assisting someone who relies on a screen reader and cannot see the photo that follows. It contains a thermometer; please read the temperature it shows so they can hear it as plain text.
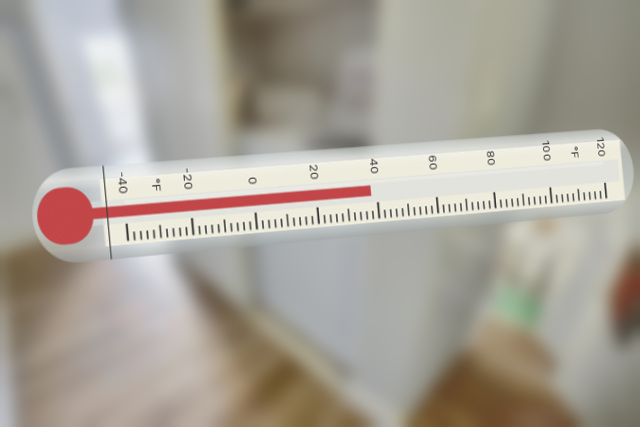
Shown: 38 °F
